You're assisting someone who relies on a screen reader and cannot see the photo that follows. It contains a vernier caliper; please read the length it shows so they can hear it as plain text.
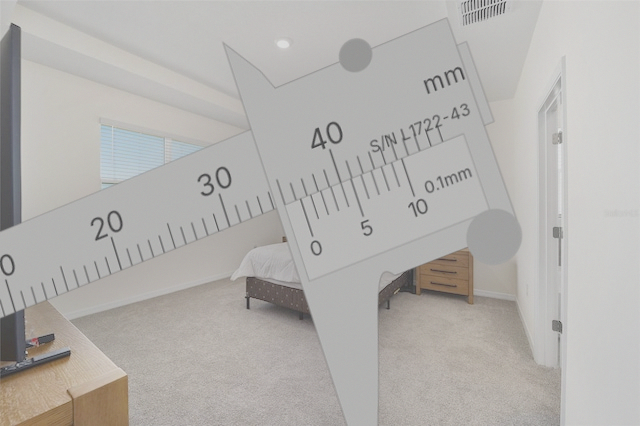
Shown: 36.4 mm
